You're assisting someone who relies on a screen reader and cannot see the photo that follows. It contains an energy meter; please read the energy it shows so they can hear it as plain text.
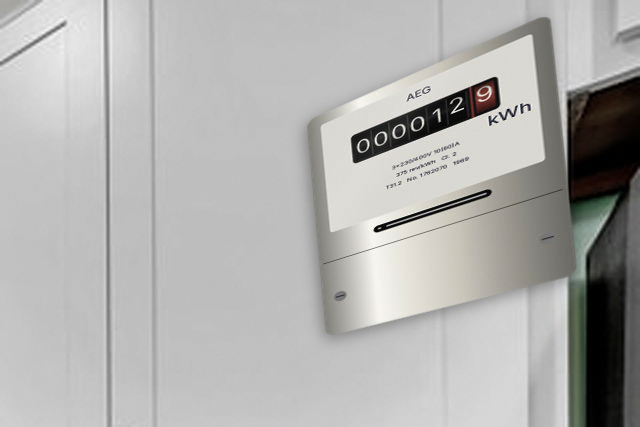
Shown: 12.9 kWh
